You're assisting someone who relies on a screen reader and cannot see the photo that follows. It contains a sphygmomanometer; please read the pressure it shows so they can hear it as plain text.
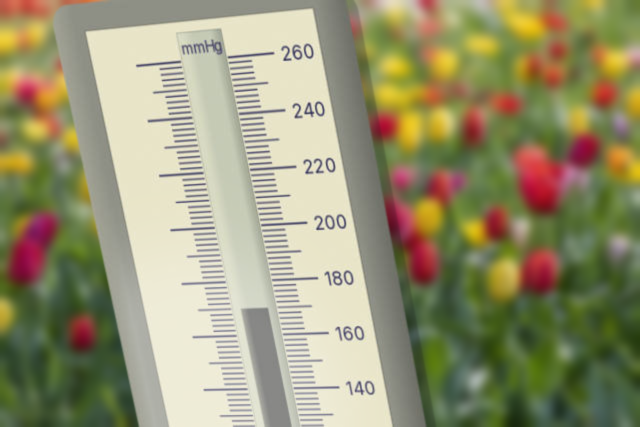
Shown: 170 mmHg
